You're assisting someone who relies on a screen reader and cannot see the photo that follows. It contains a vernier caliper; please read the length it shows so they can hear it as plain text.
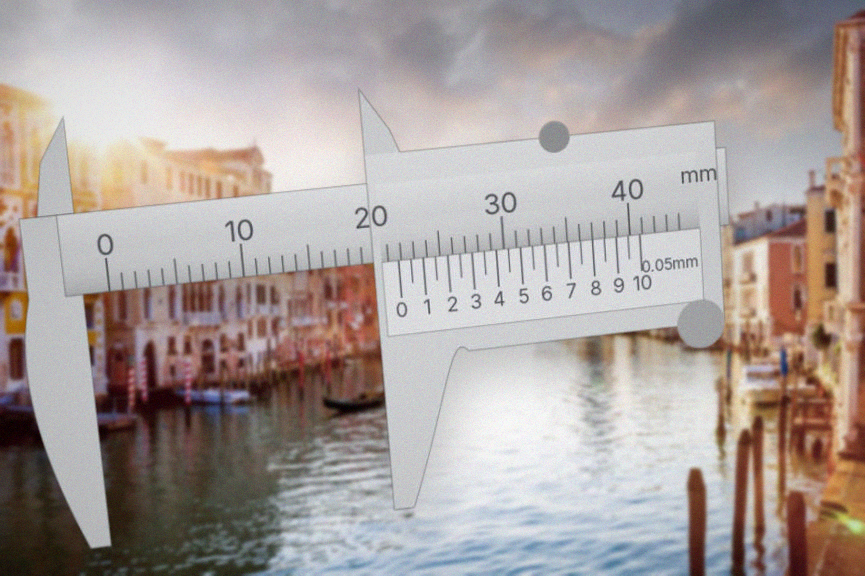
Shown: 21.8 mm
